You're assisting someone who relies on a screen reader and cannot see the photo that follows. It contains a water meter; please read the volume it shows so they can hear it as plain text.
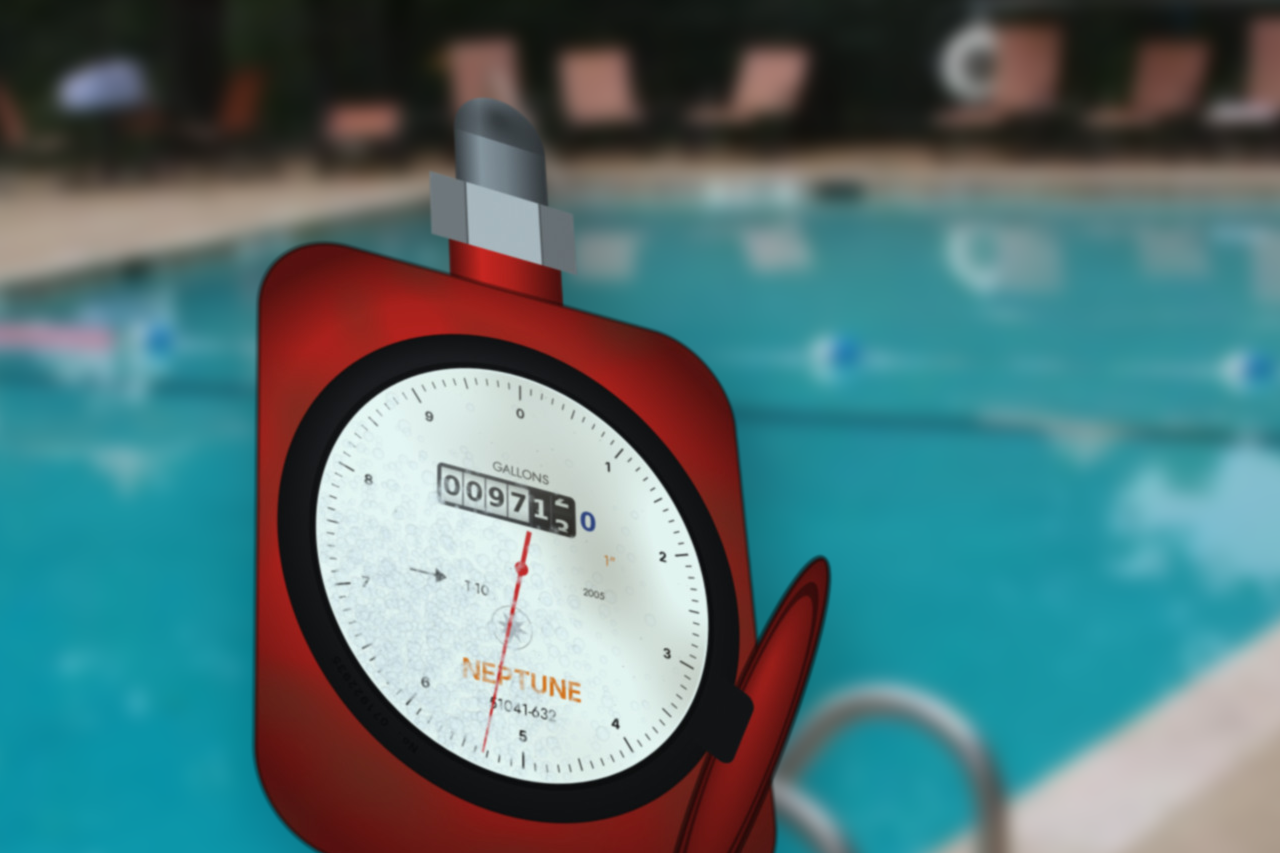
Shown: 97125.3 gal
